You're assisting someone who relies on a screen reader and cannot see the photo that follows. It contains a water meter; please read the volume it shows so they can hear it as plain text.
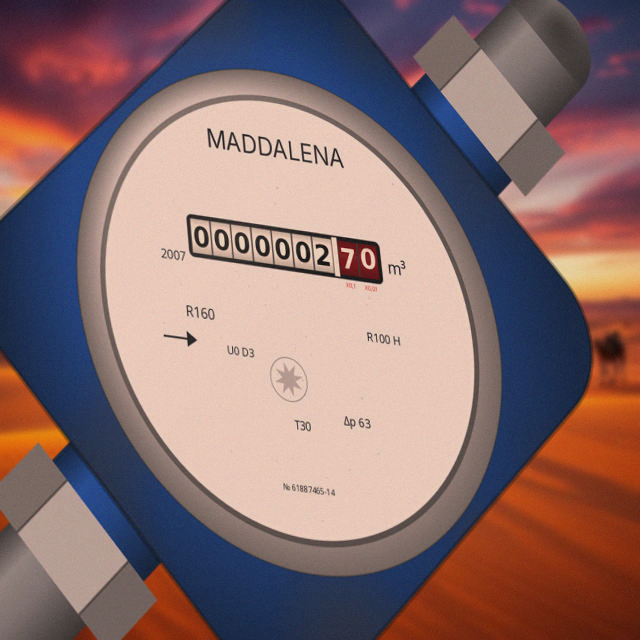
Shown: 2.70 m³
